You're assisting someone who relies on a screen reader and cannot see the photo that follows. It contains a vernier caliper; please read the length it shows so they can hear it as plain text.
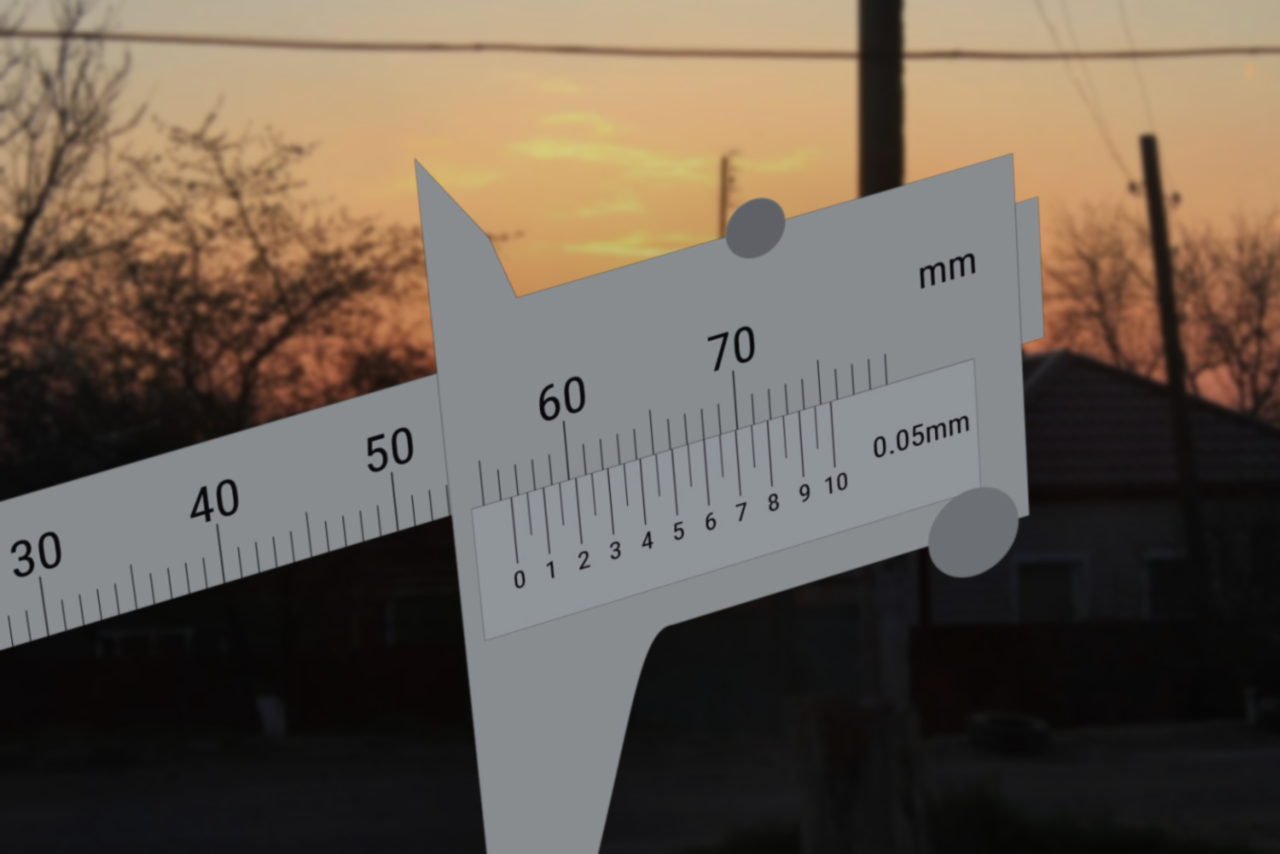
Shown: 56.6 mm
